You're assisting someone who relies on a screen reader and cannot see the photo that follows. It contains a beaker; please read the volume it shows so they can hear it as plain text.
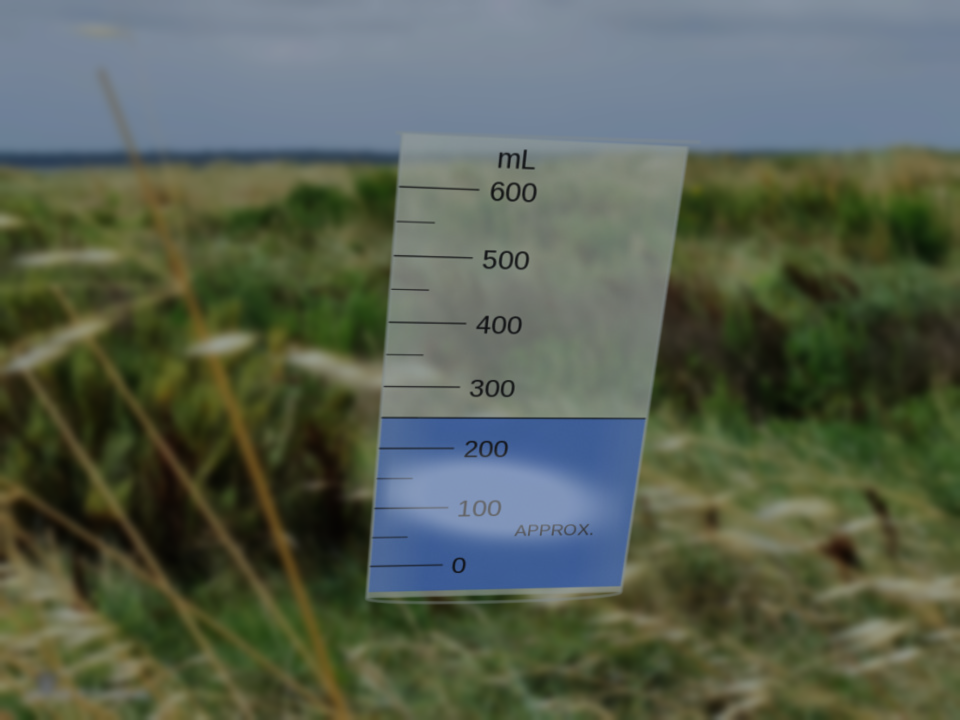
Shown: 250 mL
